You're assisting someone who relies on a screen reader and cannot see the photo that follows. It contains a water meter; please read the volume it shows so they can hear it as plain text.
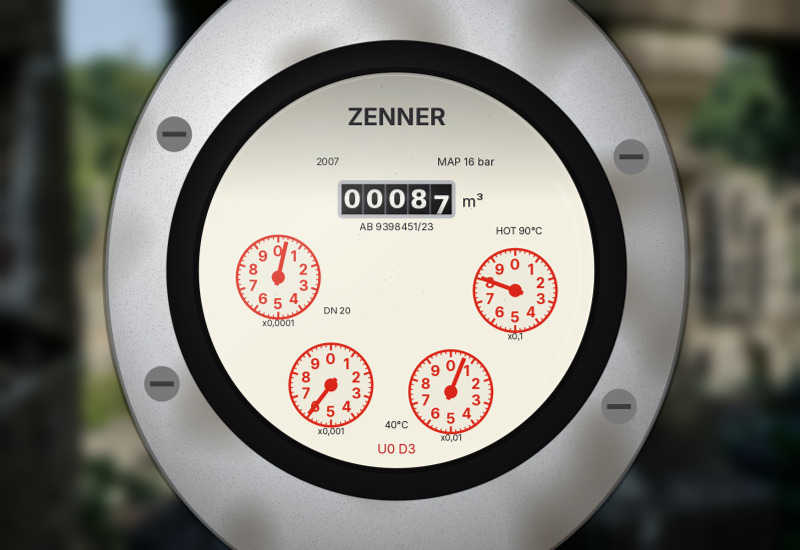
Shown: 86.8060 m³
